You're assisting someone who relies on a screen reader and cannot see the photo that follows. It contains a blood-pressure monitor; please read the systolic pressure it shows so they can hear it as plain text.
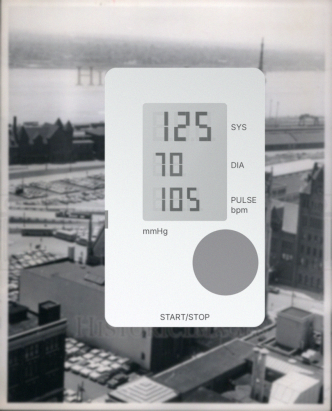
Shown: 125 mmHg
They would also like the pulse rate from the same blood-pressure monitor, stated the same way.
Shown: 105 bpm
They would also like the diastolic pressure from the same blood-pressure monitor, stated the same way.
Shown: 70 mmHg
